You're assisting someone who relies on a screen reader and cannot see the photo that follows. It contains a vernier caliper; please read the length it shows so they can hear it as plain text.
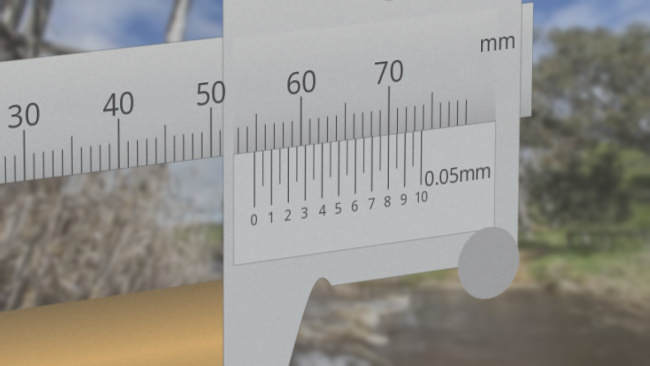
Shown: 54.8 mm
